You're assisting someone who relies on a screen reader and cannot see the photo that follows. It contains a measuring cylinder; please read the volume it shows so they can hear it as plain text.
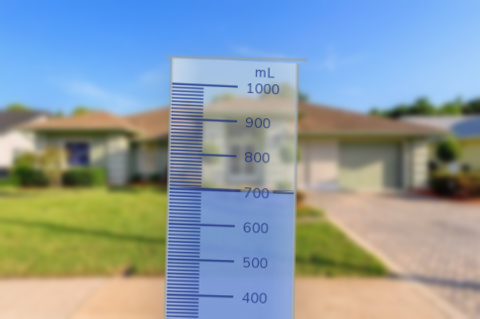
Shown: 700 mL
